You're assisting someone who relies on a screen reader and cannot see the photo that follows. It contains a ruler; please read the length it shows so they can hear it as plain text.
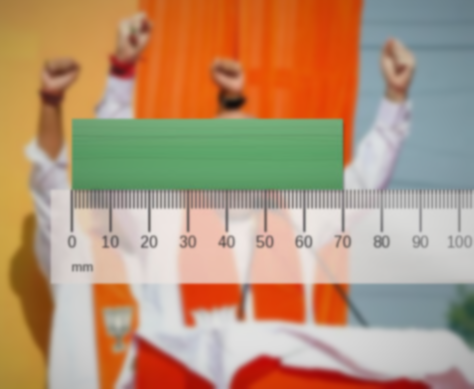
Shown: 70 mm
